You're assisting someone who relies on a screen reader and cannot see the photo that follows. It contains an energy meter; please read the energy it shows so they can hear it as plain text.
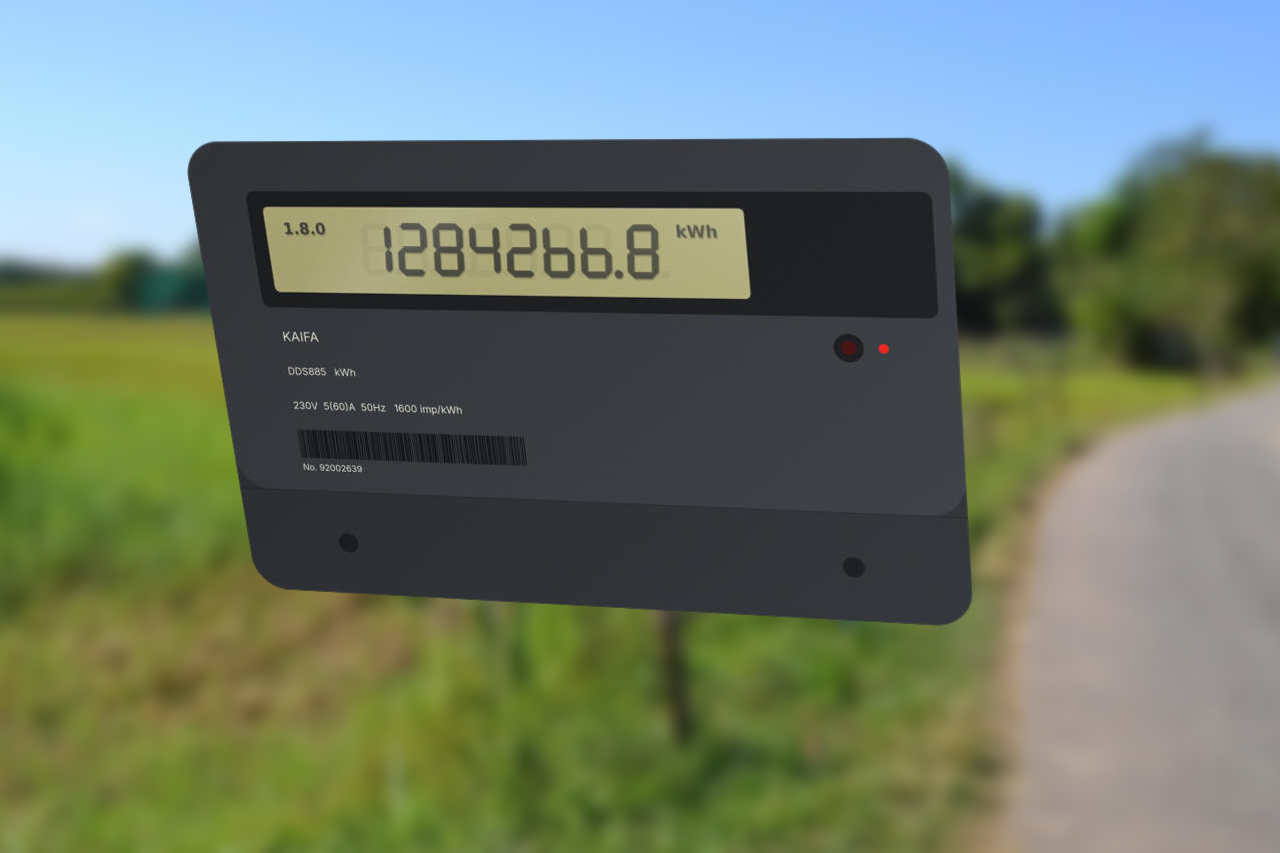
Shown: 1284266.8 kWh
